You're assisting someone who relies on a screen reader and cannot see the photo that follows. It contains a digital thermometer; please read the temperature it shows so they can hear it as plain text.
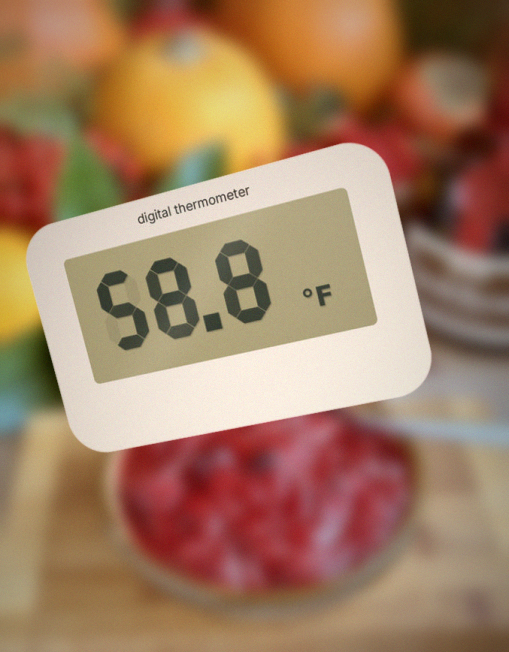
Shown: 58.8 °F
